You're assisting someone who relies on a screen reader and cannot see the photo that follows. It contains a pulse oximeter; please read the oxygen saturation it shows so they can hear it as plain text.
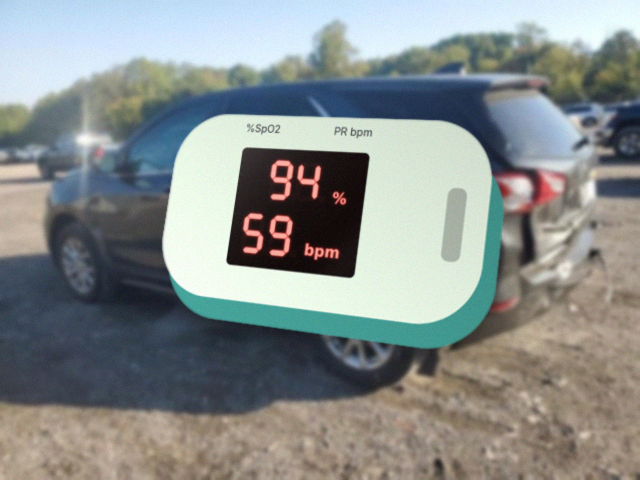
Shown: 94 %
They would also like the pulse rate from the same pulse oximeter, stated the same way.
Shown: 59 bpm
